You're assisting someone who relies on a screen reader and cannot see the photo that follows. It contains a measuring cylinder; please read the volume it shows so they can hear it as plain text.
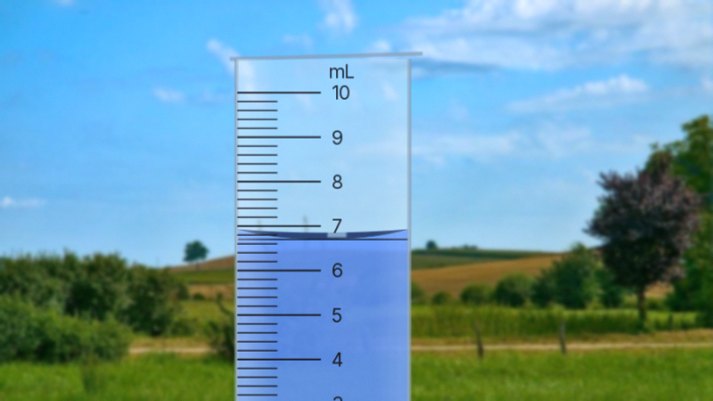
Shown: 6.7 mL
